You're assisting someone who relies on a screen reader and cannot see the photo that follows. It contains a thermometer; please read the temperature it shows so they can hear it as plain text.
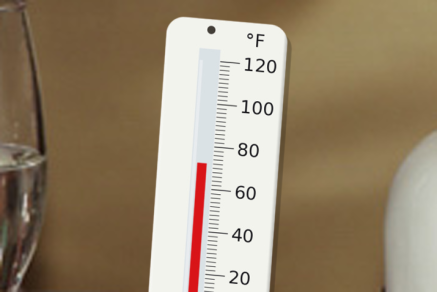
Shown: 72 °F
